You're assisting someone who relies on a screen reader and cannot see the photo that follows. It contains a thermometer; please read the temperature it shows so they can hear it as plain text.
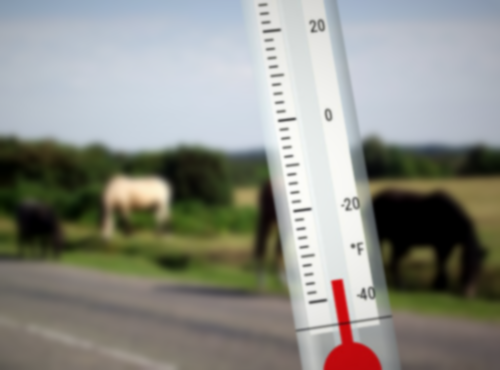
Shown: -36 °F
